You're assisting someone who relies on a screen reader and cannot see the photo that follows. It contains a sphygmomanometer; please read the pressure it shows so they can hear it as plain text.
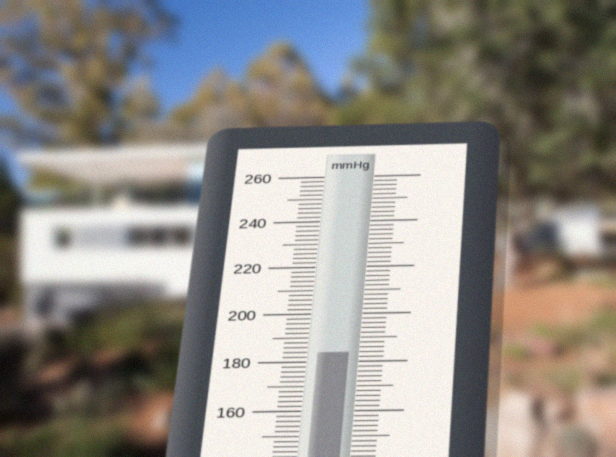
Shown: 184 mmHg
